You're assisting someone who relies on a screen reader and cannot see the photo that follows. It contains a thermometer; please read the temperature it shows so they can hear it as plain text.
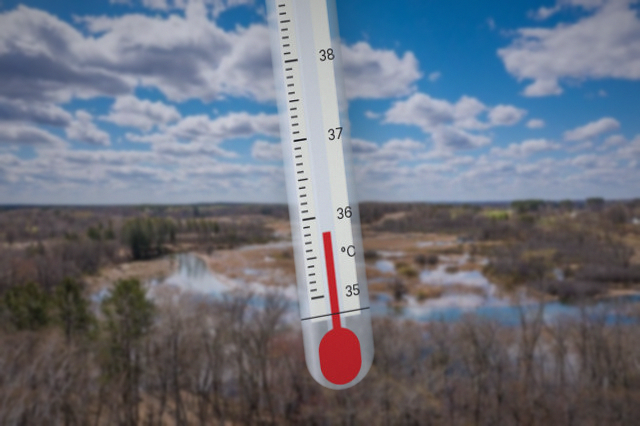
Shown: 35.8 °C
